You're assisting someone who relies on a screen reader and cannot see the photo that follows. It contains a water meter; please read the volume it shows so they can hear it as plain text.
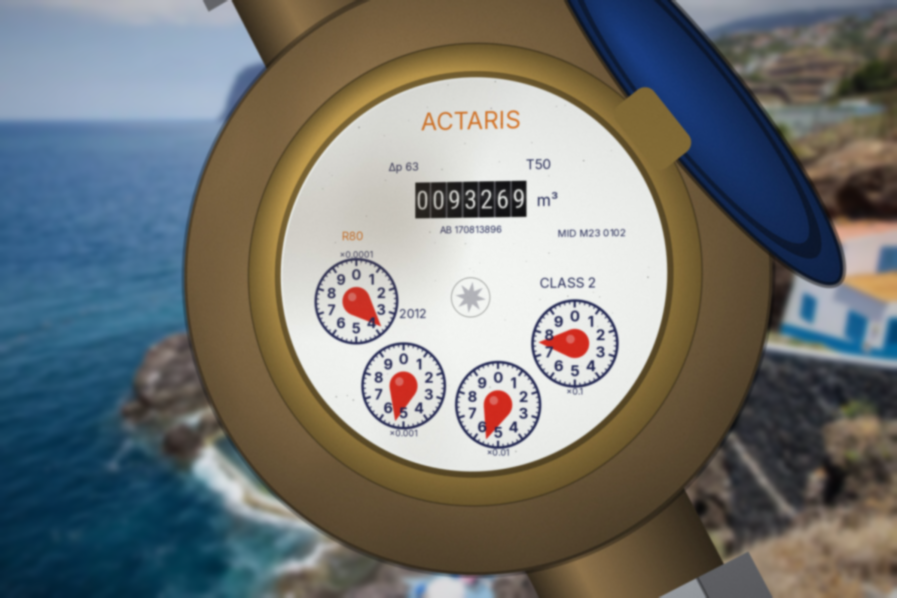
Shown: 93269.7553 m³
